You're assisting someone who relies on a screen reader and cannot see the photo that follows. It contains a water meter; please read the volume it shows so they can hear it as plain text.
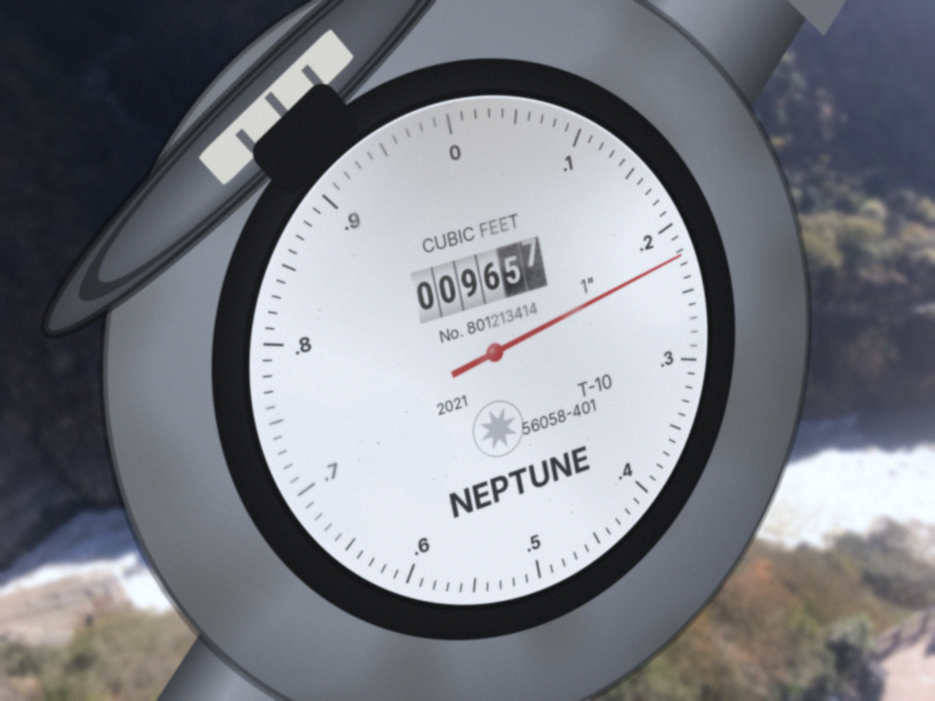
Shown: 9657.22 ft³
